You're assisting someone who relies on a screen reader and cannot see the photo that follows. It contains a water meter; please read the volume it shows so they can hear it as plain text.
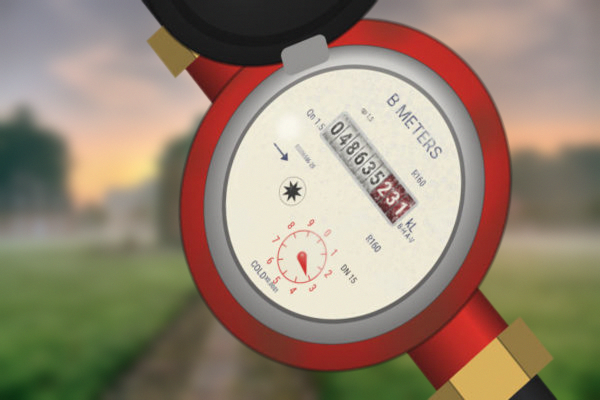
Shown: 48635.2313 kL
